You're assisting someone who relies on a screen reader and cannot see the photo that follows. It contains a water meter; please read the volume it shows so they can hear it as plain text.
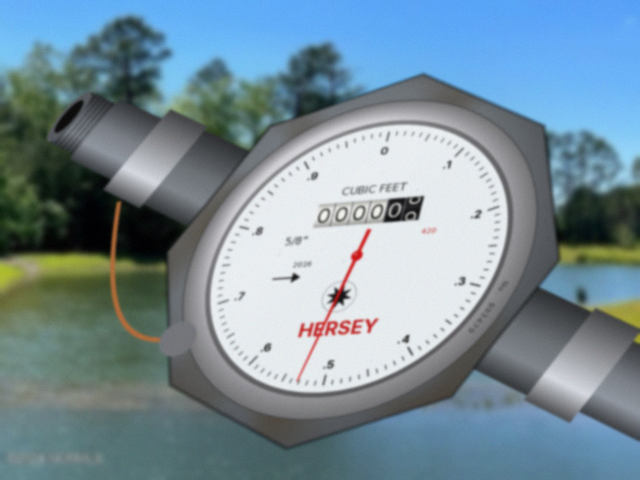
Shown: 8.53 ft³
